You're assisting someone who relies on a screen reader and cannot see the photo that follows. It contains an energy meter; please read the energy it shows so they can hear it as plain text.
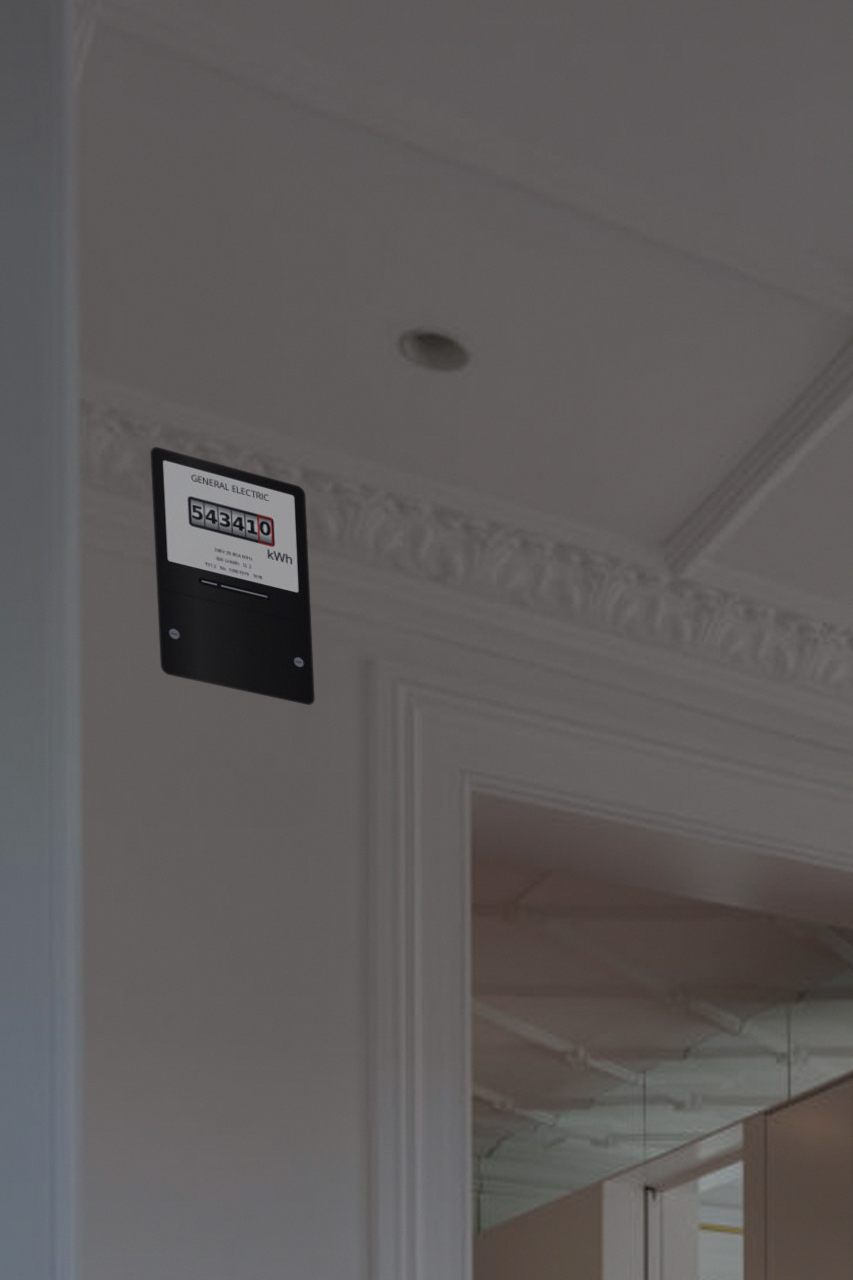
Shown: 54341.0 kWh
